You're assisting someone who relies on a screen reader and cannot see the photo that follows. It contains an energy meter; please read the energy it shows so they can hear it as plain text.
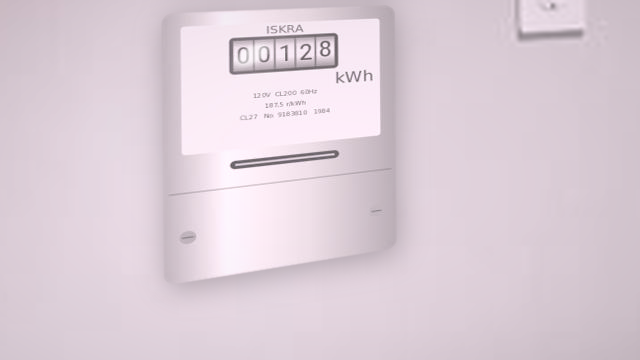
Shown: 128 kWh
